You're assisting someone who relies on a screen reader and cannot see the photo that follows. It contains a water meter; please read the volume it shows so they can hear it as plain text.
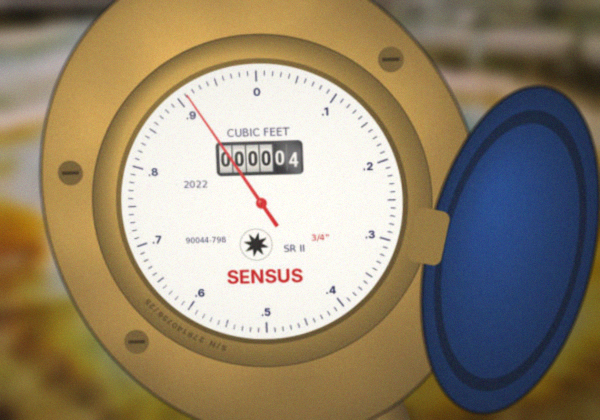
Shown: 3.91 ft³
